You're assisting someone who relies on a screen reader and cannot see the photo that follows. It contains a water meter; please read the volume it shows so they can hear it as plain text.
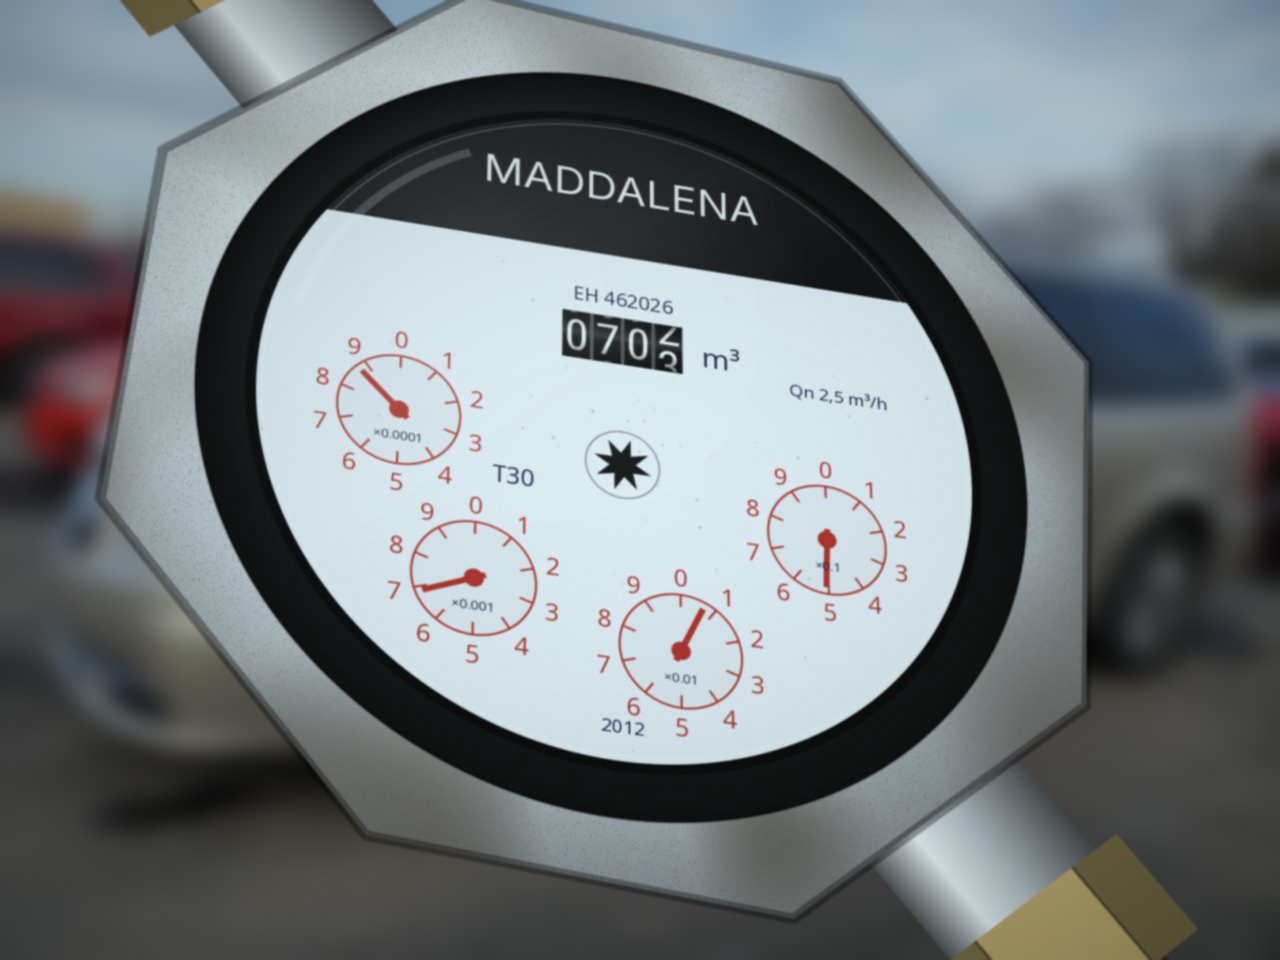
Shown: 702.5068 m³
